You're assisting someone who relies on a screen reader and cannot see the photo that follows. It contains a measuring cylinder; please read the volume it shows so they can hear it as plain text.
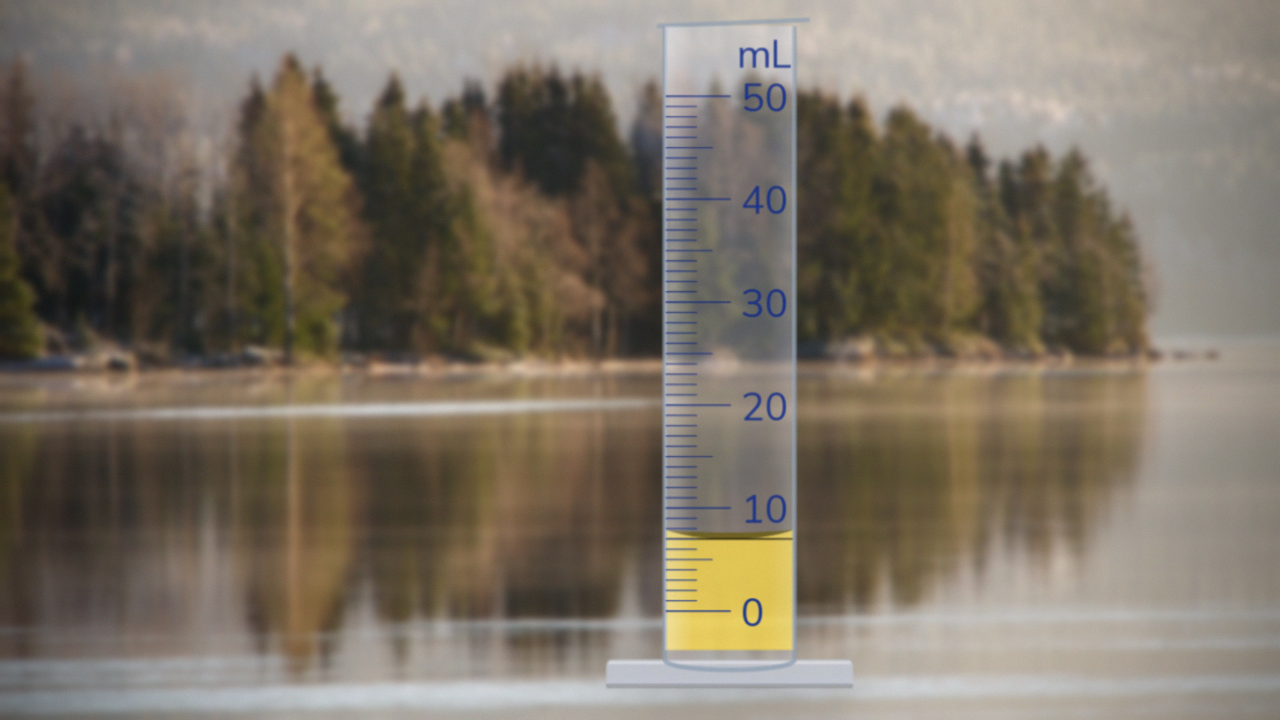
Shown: 7 mL
